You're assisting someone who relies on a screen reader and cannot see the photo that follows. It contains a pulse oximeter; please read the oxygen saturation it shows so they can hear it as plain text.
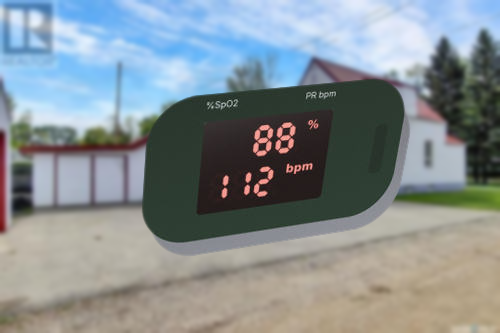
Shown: 88 %
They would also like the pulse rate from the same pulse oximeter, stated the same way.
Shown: 112 bpm
